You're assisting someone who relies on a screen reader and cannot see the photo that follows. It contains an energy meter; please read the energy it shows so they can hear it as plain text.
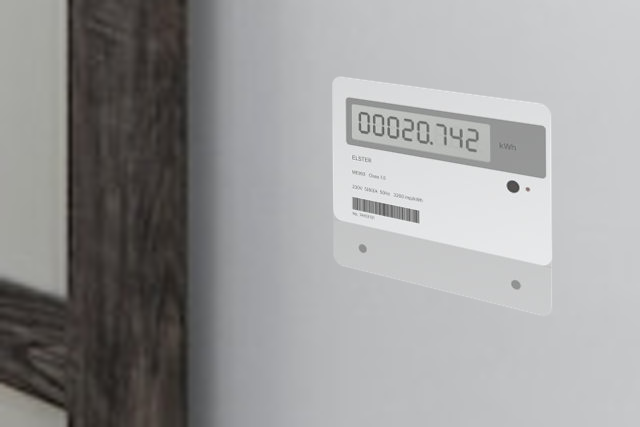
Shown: 20.742 kWh
